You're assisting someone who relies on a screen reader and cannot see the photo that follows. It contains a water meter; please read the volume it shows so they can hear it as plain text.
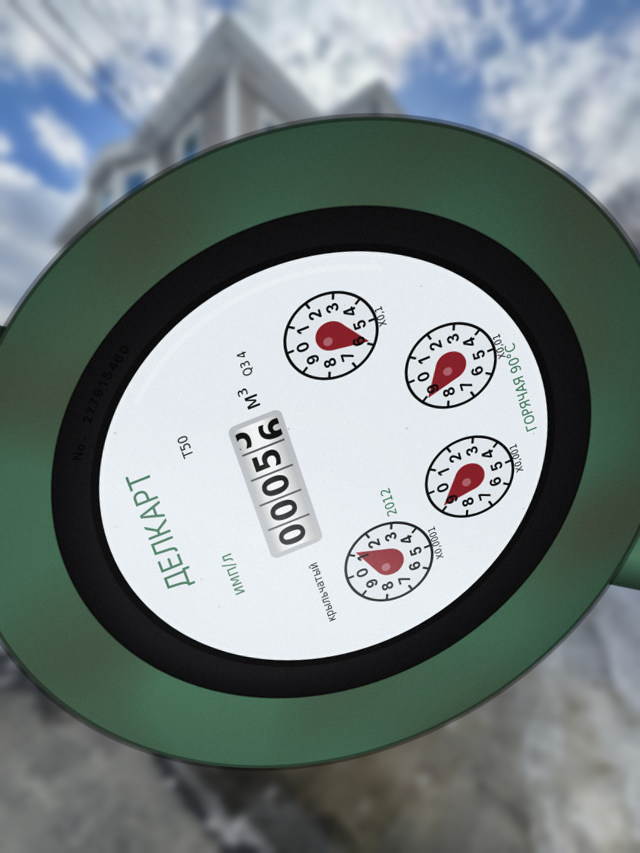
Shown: 55.5891 m³
